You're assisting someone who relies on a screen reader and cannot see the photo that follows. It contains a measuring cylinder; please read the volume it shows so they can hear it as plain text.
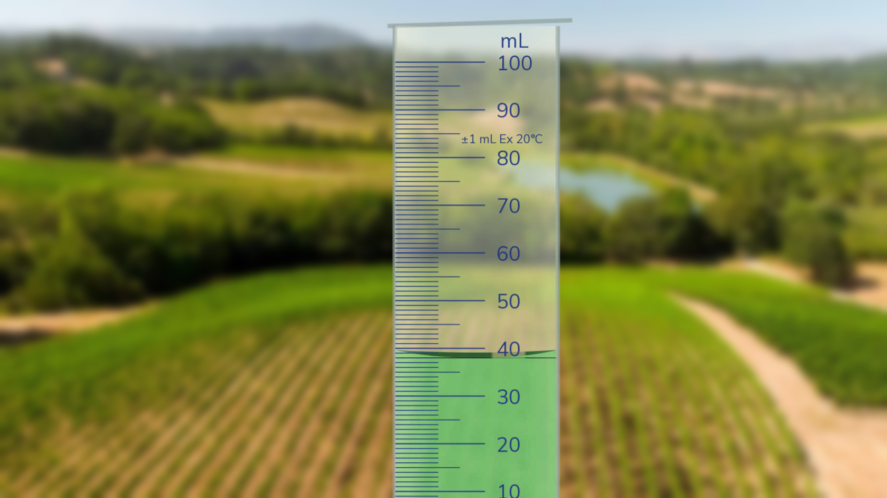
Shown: 38 mL
